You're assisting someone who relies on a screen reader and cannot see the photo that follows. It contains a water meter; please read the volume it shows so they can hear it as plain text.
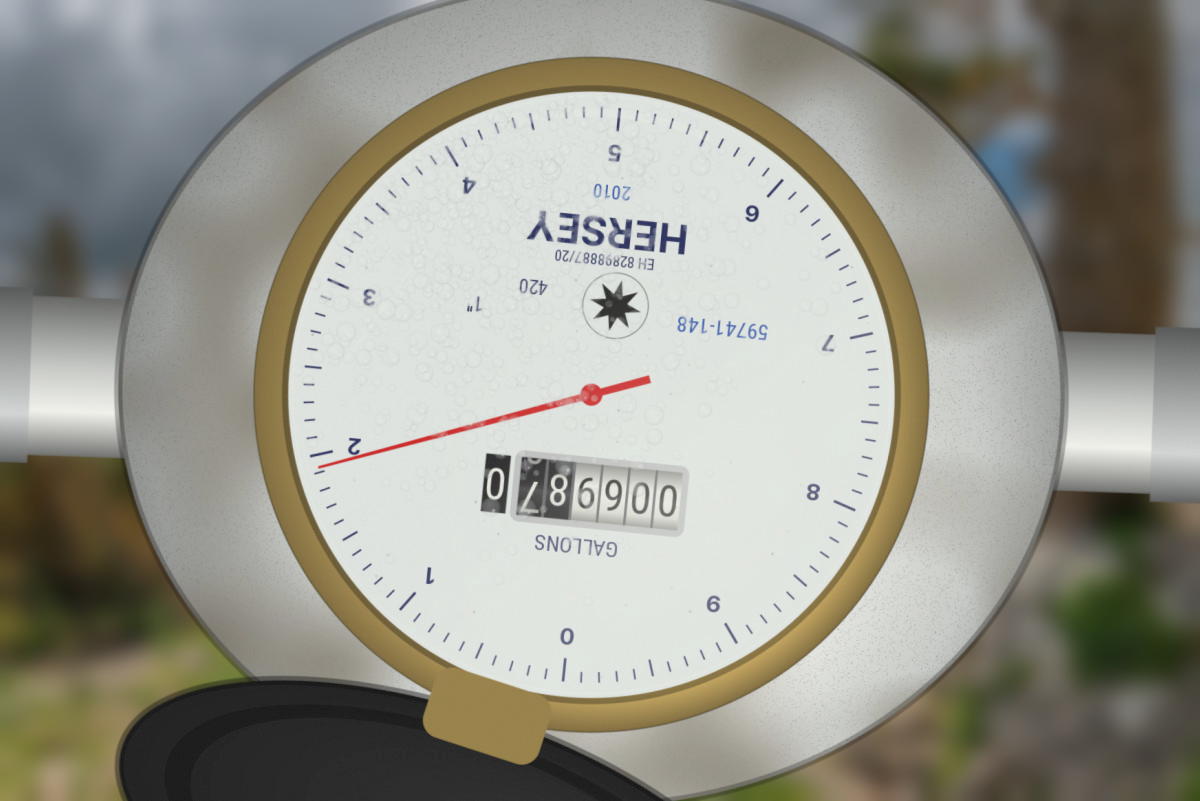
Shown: 69871.9 gal
